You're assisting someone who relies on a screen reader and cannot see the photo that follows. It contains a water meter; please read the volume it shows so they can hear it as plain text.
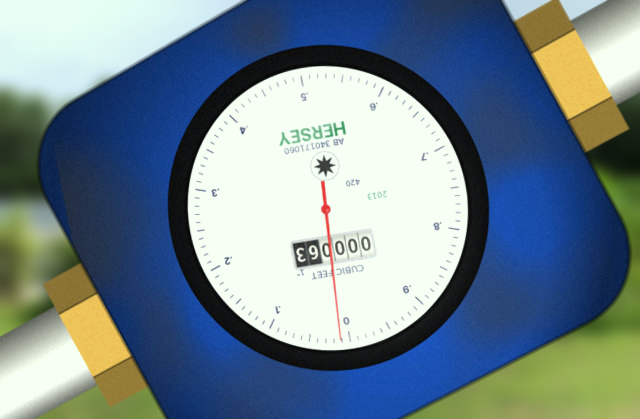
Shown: 63.01 ft³
